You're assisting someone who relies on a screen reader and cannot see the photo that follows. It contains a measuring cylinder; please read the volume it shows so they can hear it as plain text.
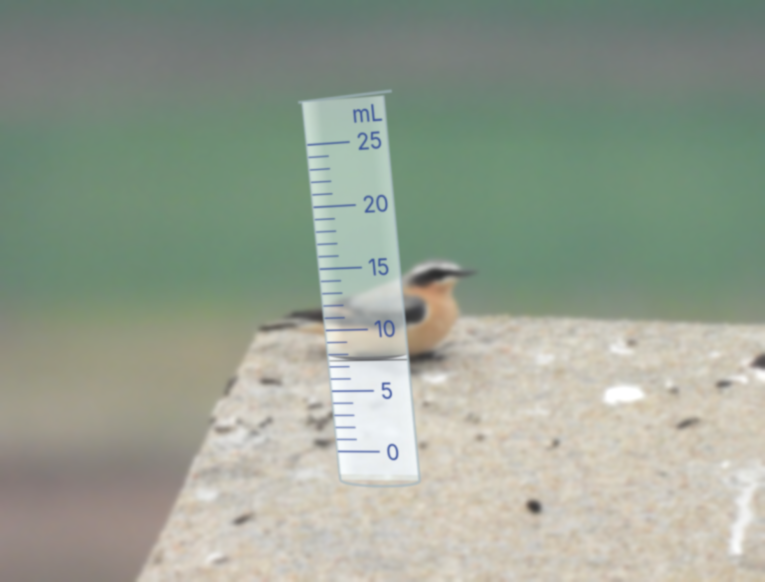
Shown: 7.5 mL
